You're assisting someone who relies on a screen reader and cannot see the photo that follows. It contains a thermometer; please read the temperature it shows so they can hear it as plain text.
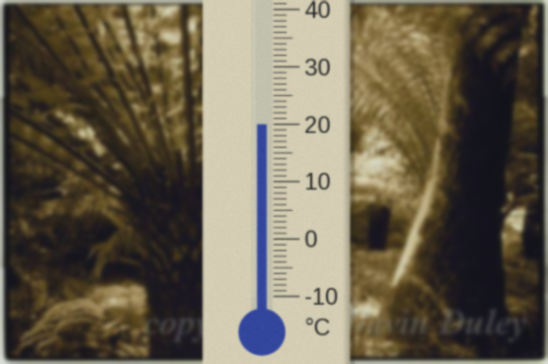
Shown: 20 °C
